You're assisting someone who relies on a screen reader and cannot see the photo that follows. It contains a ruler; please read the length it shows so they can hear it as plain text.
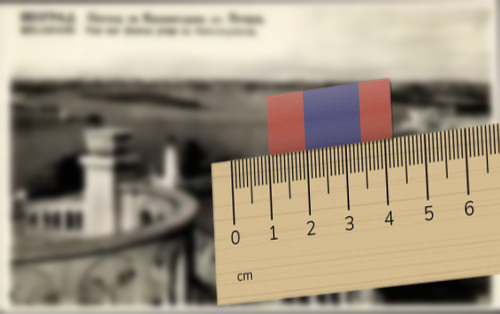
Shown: 3.2 cm
